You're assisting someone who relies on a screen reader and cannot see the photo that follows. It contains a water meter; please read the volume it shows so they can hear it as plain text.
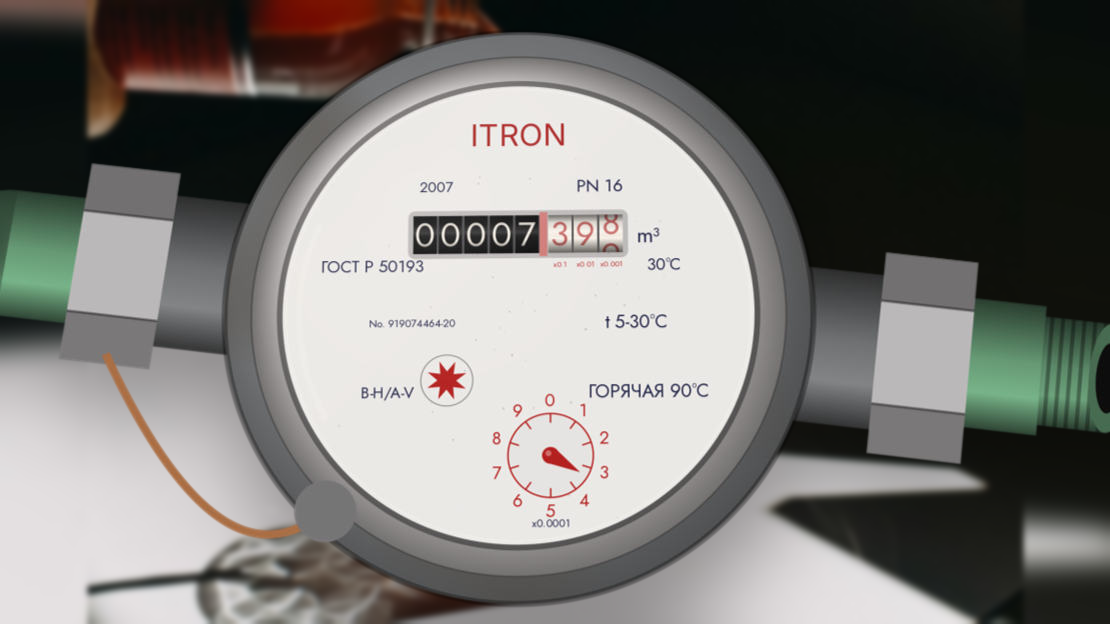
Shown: 7.3983 m³
